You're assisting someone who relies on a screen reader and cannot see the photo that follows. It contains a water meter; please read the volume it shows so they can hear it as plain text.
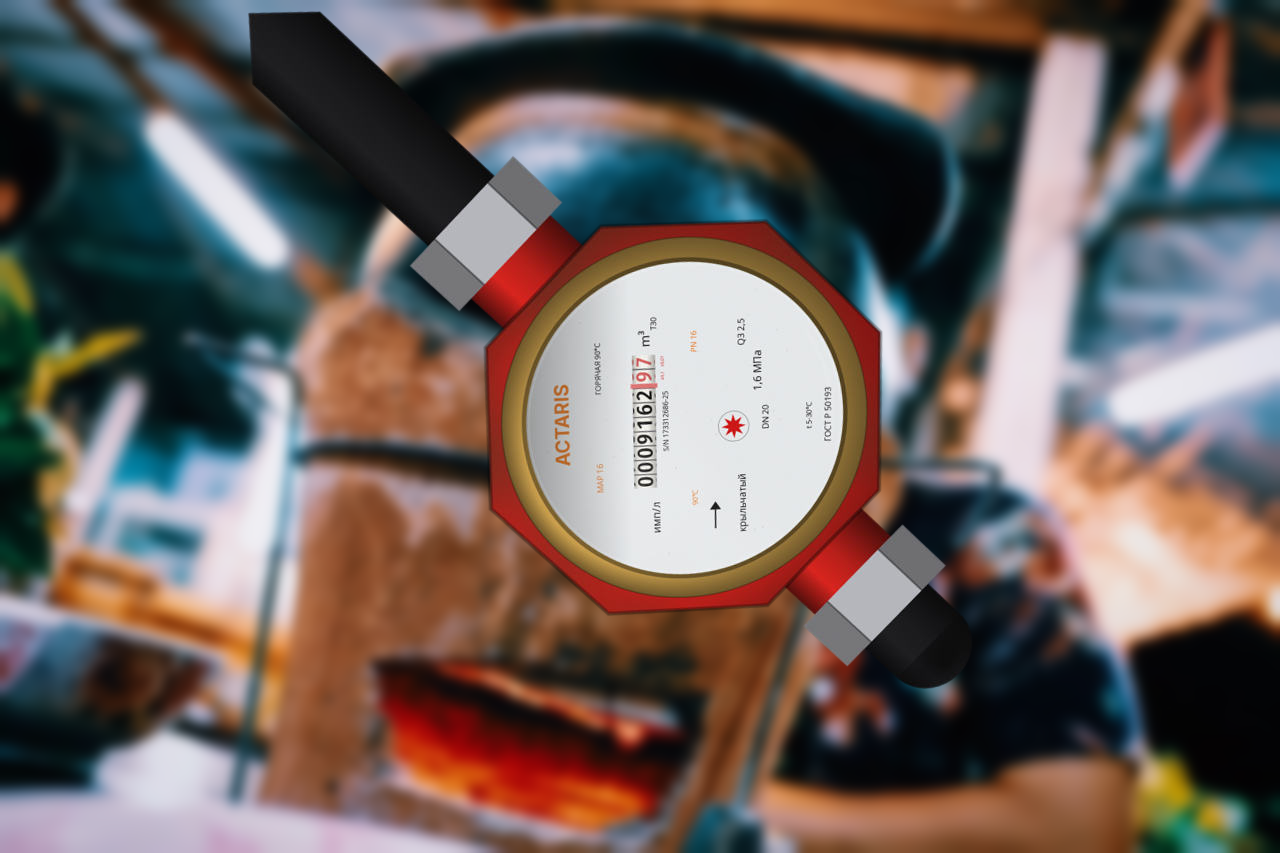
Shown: 9162.97 m³
